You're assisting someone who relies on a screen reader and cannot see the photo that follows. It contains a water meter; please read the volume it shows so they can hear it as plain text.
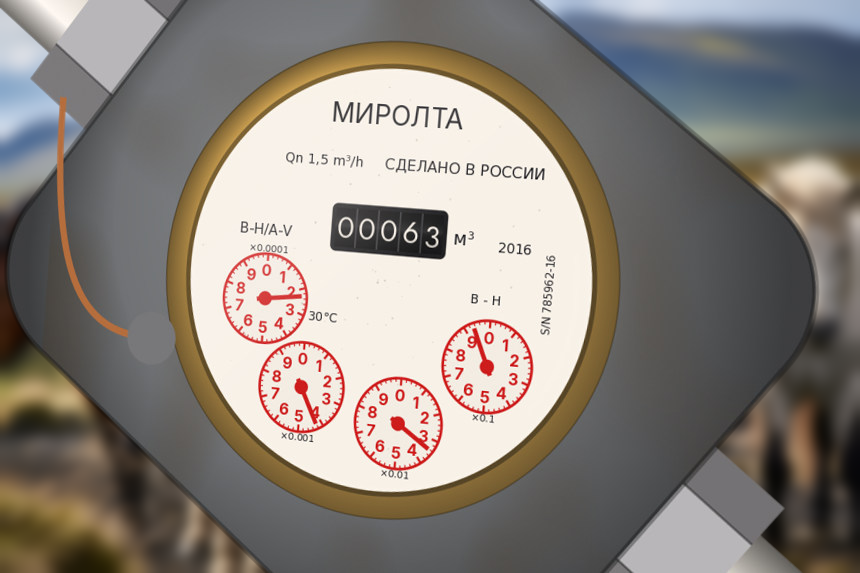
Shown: 62.9342 m³
